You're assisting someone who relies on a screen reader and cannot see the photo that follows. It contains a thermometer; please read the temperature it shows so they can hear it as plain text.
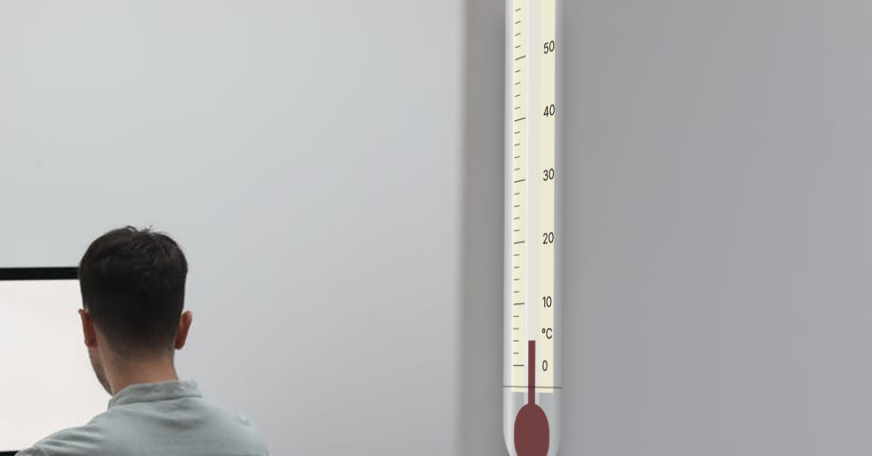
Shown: 4 °C
